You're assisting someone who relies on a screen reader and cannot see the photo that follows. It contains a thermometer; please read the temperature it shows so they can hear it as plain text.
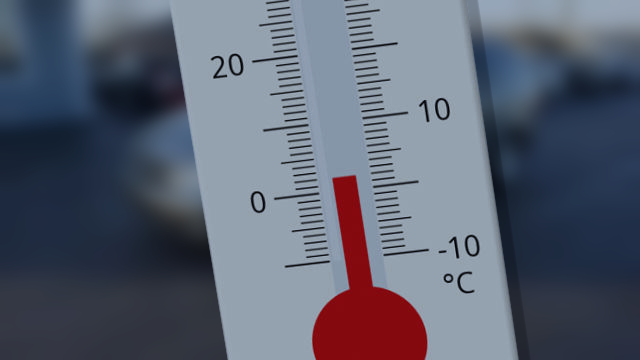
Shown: 2 °C
